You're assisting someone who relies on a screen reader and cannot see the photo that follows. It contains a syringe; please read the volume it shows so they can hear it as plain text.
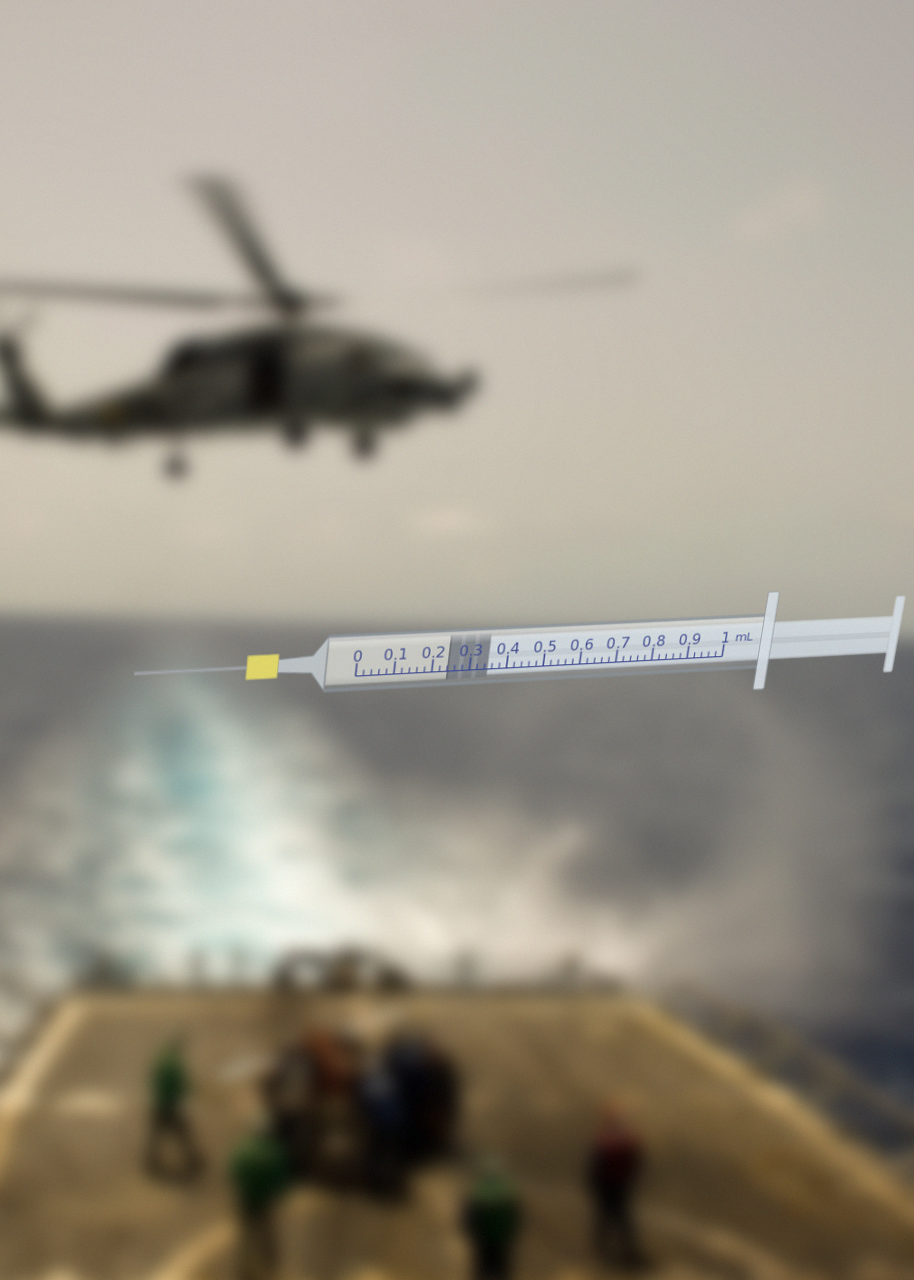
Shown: 0.24 mL
